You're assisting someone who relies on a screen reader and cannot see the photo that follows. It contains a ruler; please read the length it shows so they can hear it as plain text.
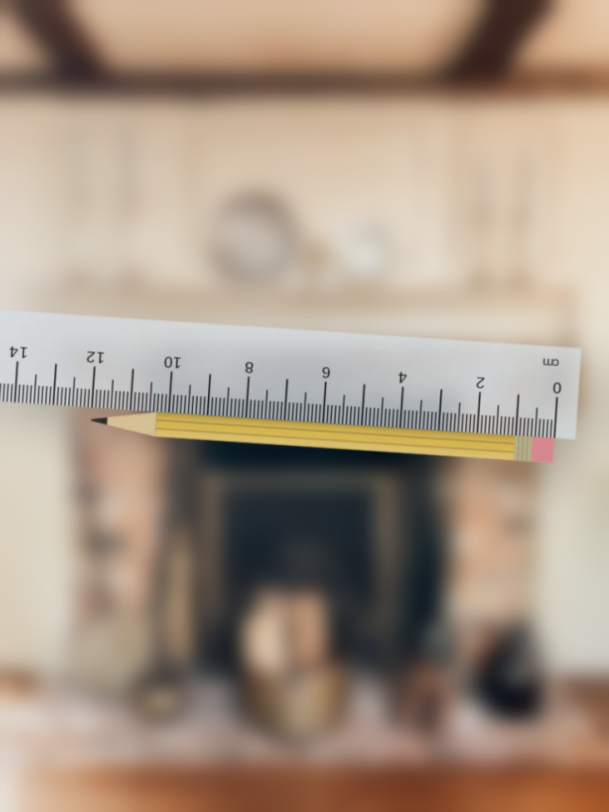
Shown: 12 cm
